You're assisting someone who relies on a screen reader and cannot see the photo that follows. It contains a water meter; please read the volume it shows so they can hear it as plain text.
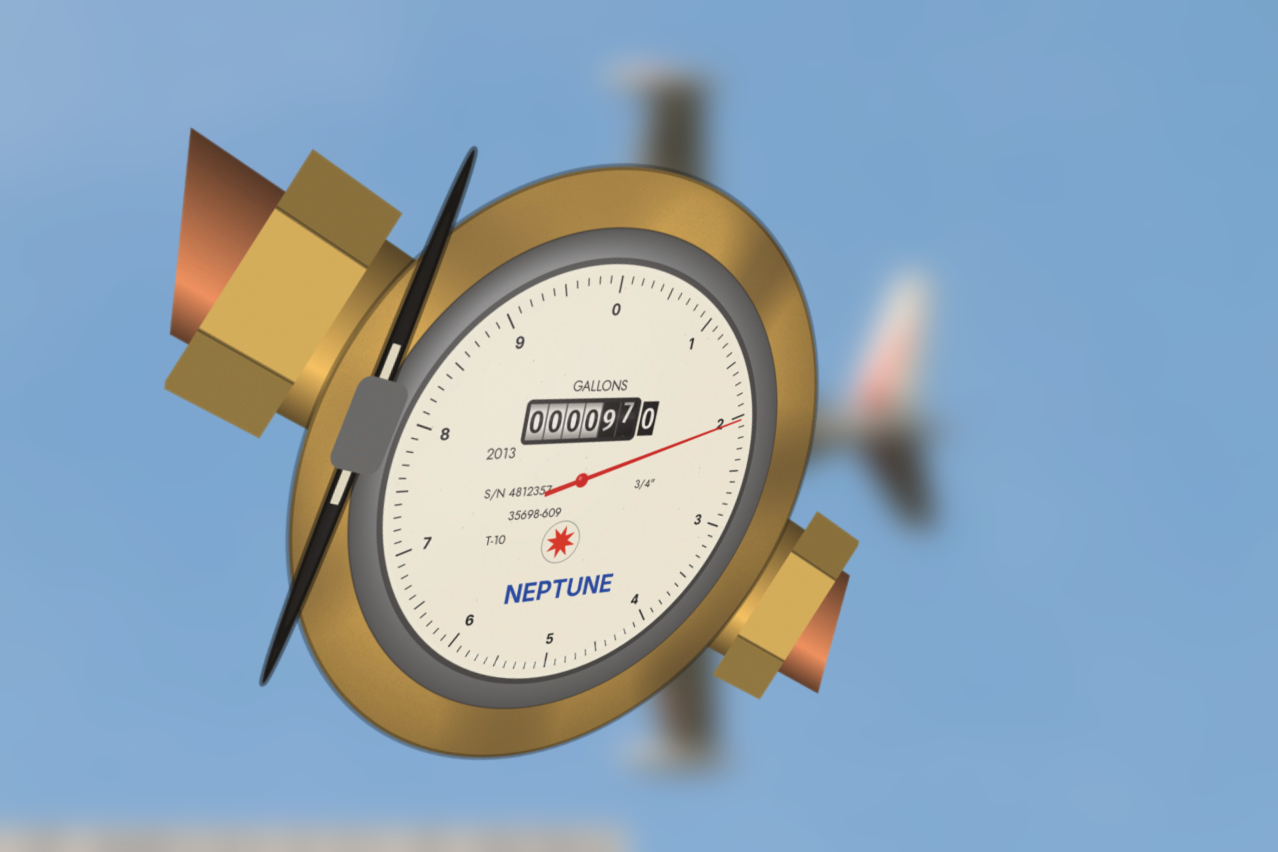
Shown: 972.0 gal
